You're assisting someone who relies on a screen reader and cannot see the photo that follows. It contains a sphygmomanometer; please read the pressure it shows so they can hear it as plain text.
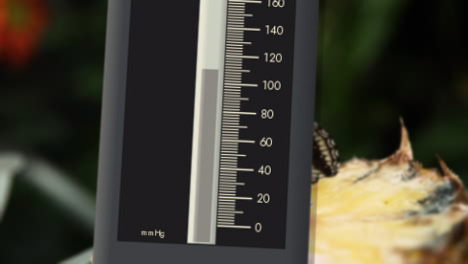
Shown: 110 mmHg
